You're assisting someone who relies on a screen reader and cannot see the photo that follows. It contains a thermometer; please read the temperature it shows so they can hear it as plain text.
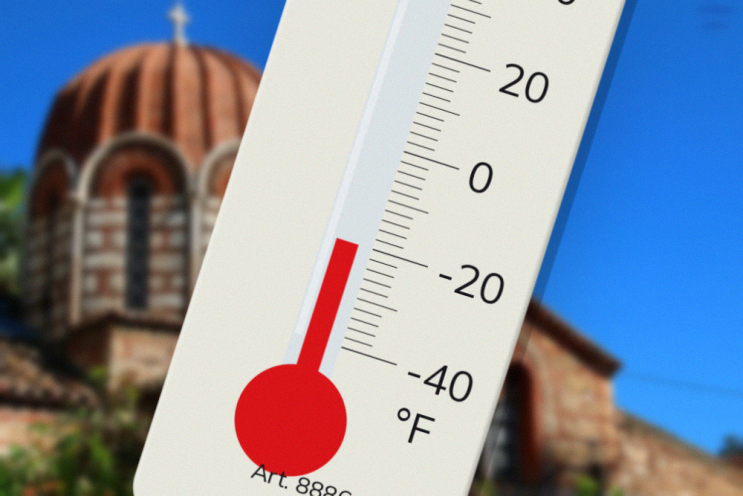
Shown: -20 °F
